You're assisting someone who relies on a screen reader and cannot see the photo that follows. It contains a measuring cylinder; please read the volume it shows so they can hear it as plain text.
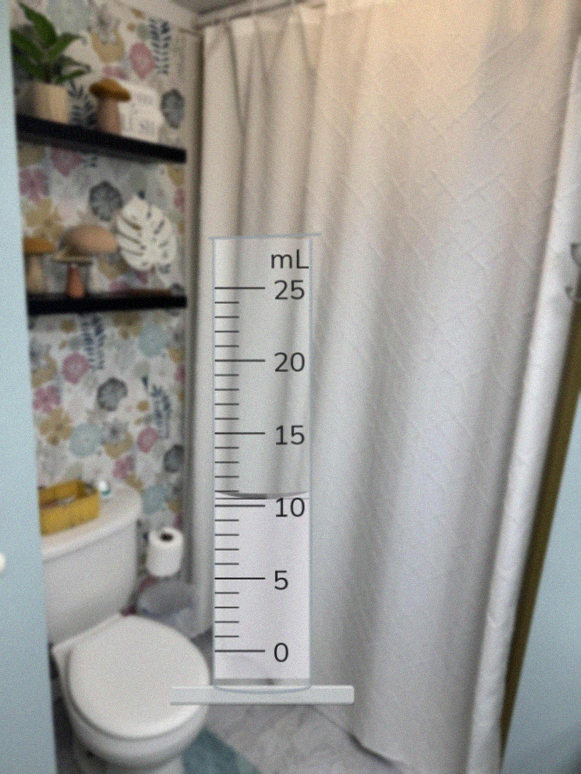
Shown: 10.5 mL
